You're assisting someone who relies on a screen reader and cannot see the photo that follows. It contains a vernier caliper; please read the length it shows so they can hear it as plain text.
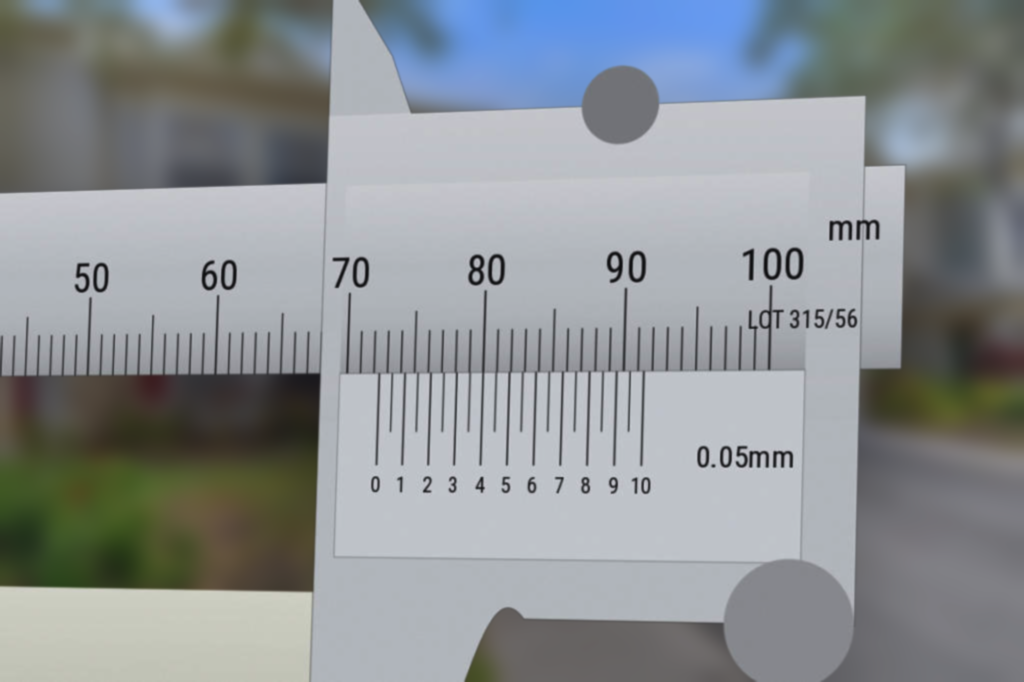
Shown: 72.4 mm
